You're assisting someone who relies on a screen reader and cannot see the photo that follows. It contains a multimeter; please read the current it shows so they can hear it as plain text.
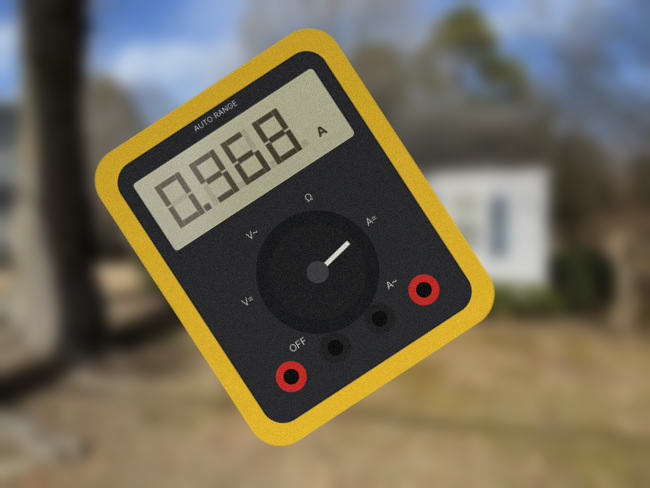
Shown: 0.968 A
